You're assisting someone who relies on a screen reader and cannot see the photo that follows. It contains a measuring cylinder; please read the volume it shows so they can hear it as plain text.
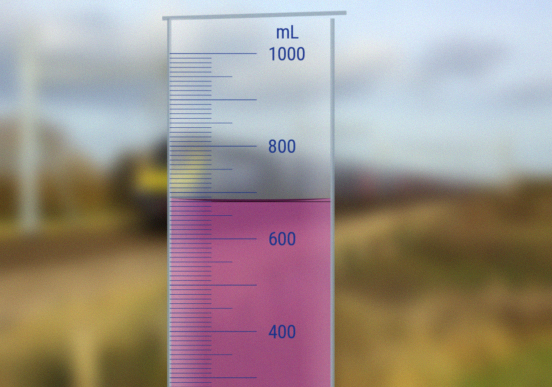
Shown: 680 mL
